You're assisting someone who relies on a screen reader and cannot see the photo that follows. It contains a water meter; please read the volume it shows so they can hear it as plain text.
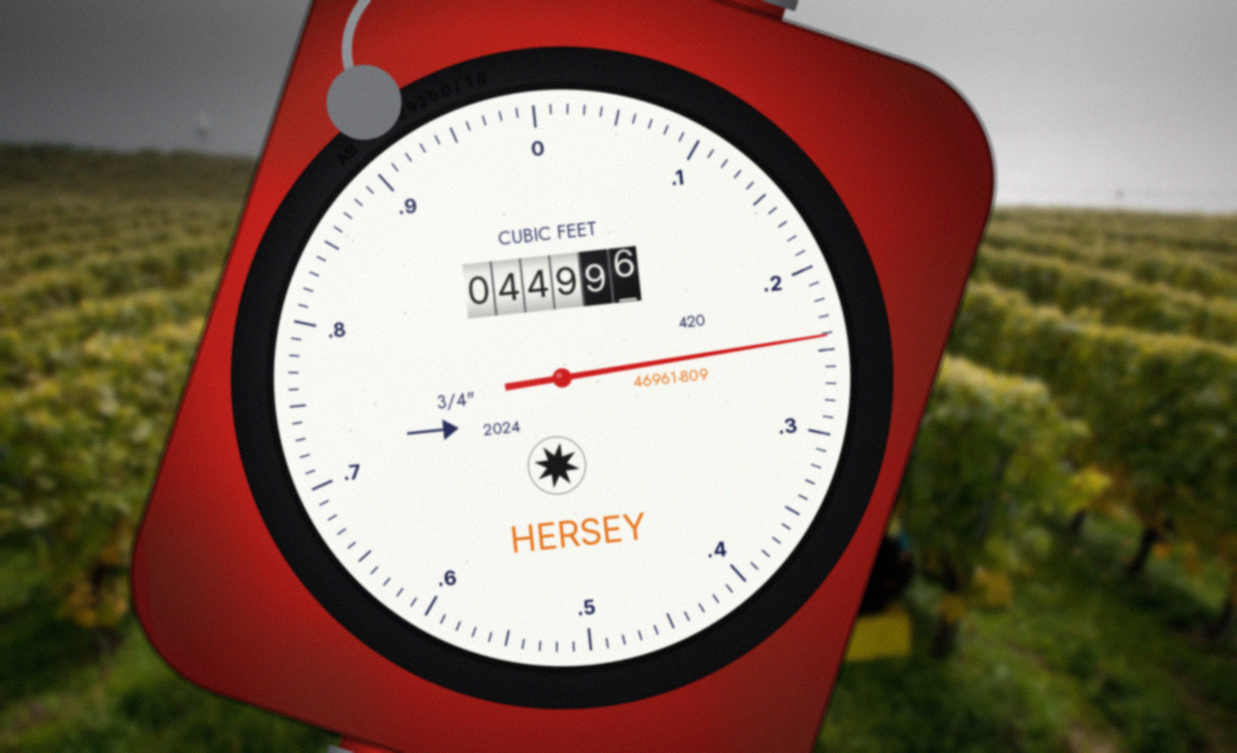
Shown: 44996.24 ft³
